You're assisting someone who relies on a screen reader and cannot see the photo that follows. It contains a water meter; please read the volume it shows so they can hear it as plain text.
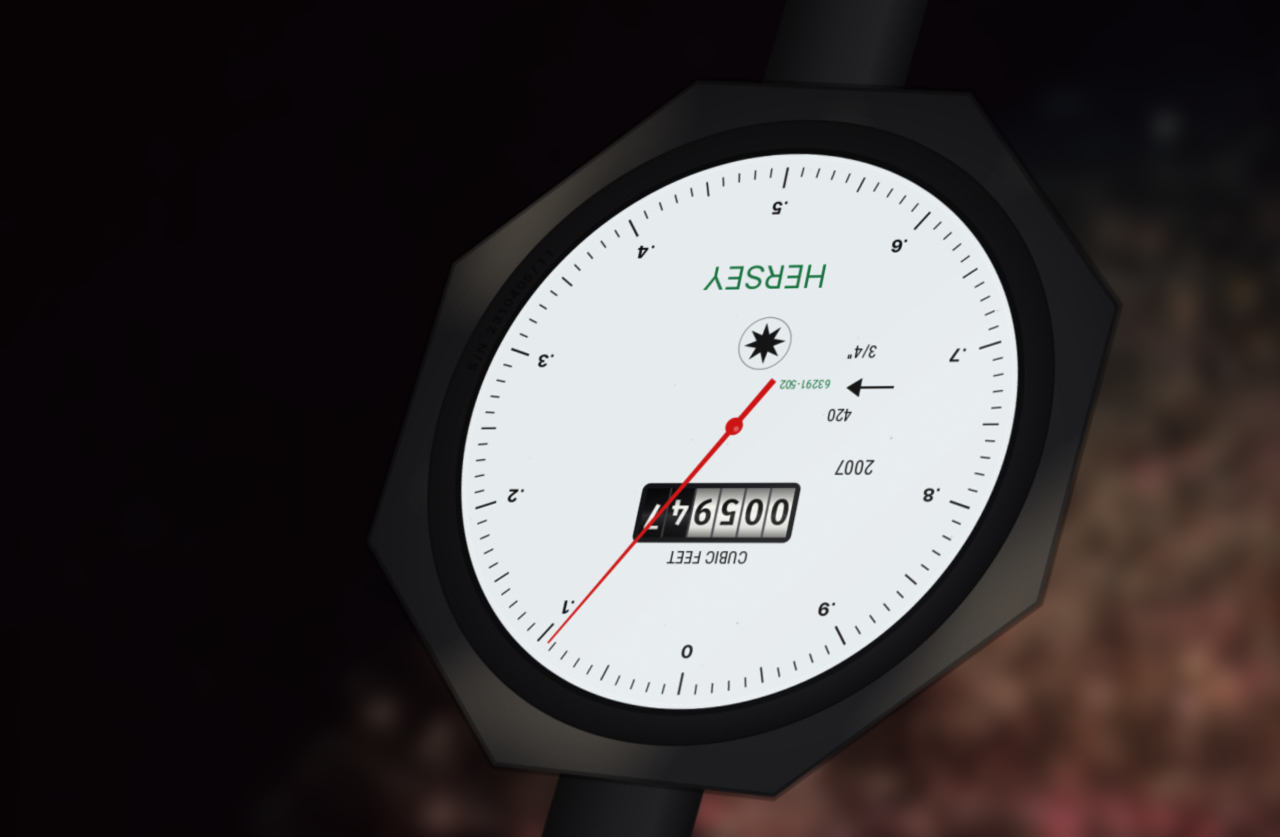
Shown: 5947.09 ft³
